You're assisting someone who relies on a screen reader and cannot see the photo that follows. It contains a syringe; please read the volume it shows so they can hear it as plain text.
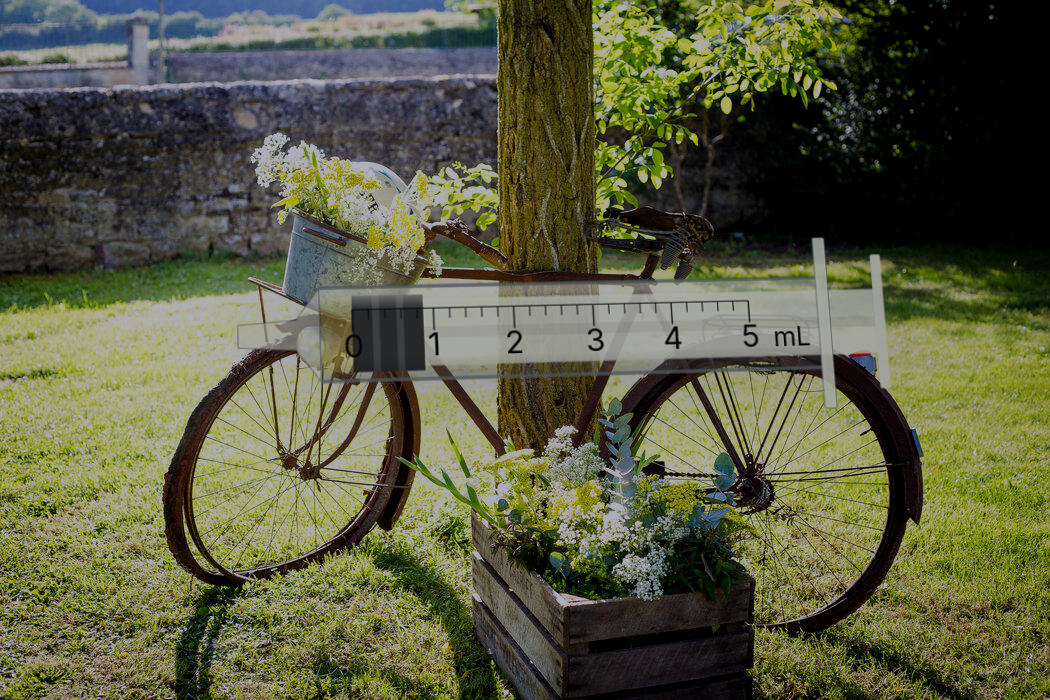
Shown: 0 mL
